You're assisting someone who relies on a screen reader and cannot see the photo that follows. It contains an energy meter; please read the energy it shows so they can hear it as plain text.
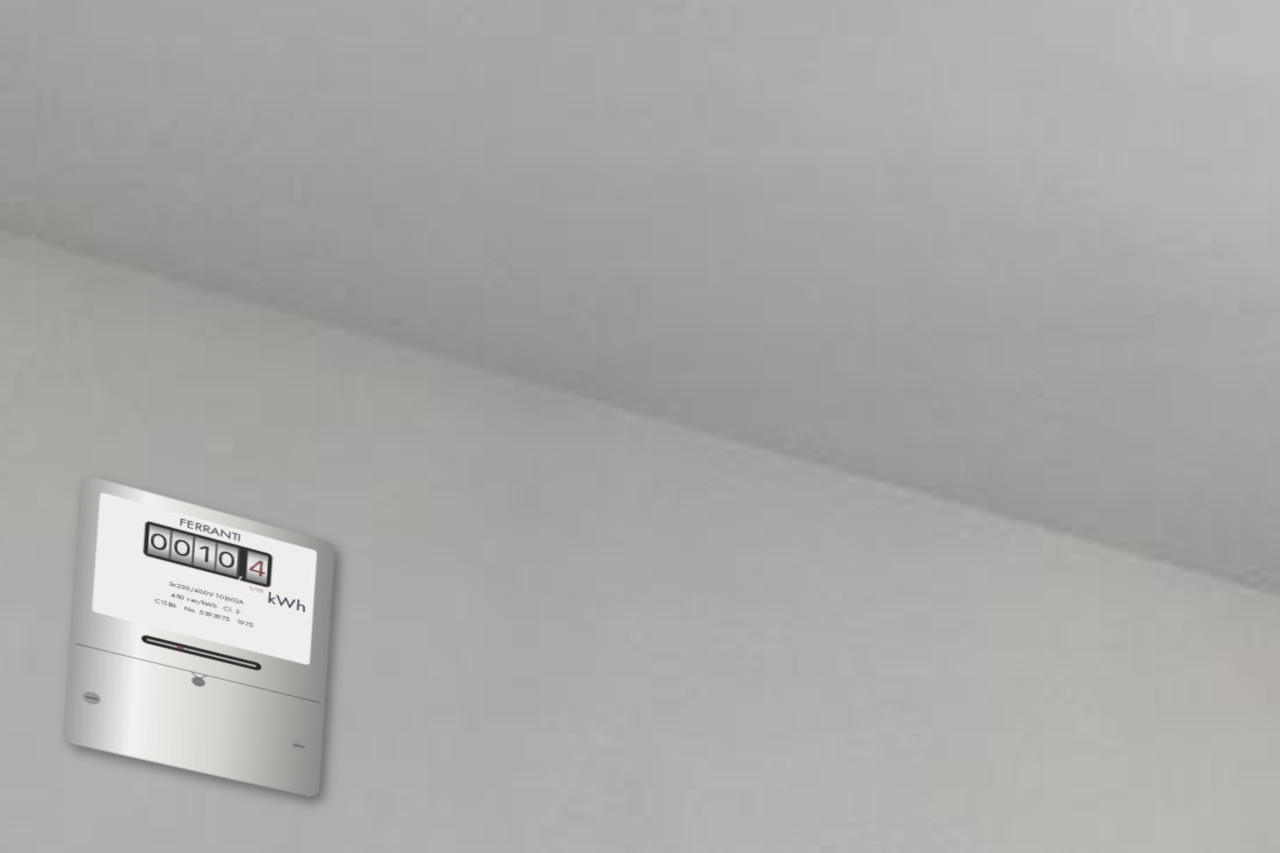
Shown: 10.4 kWh
